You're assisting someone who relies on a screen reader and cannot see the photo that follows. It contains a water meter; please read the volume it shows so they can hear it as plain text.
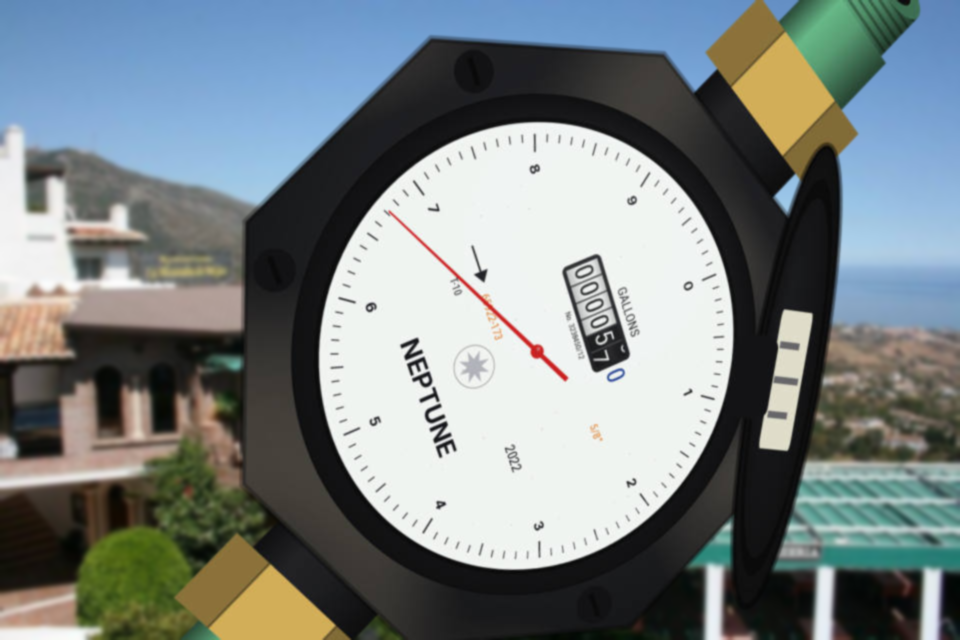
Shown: 566.7 gal
